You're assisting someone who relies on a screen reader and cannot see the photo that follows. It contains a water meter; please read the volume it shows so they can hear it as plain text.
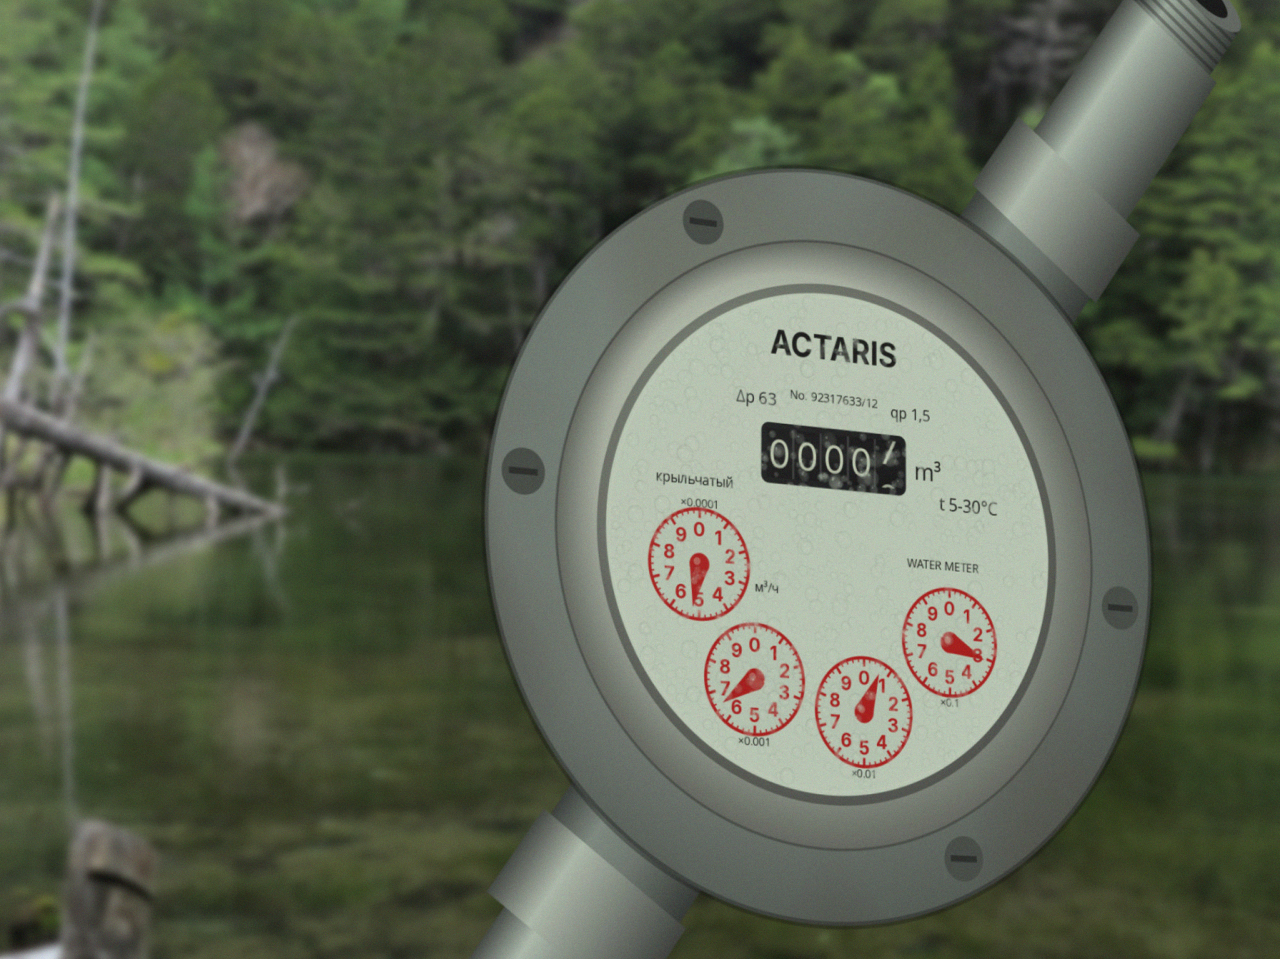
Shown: 7.3065 m³
